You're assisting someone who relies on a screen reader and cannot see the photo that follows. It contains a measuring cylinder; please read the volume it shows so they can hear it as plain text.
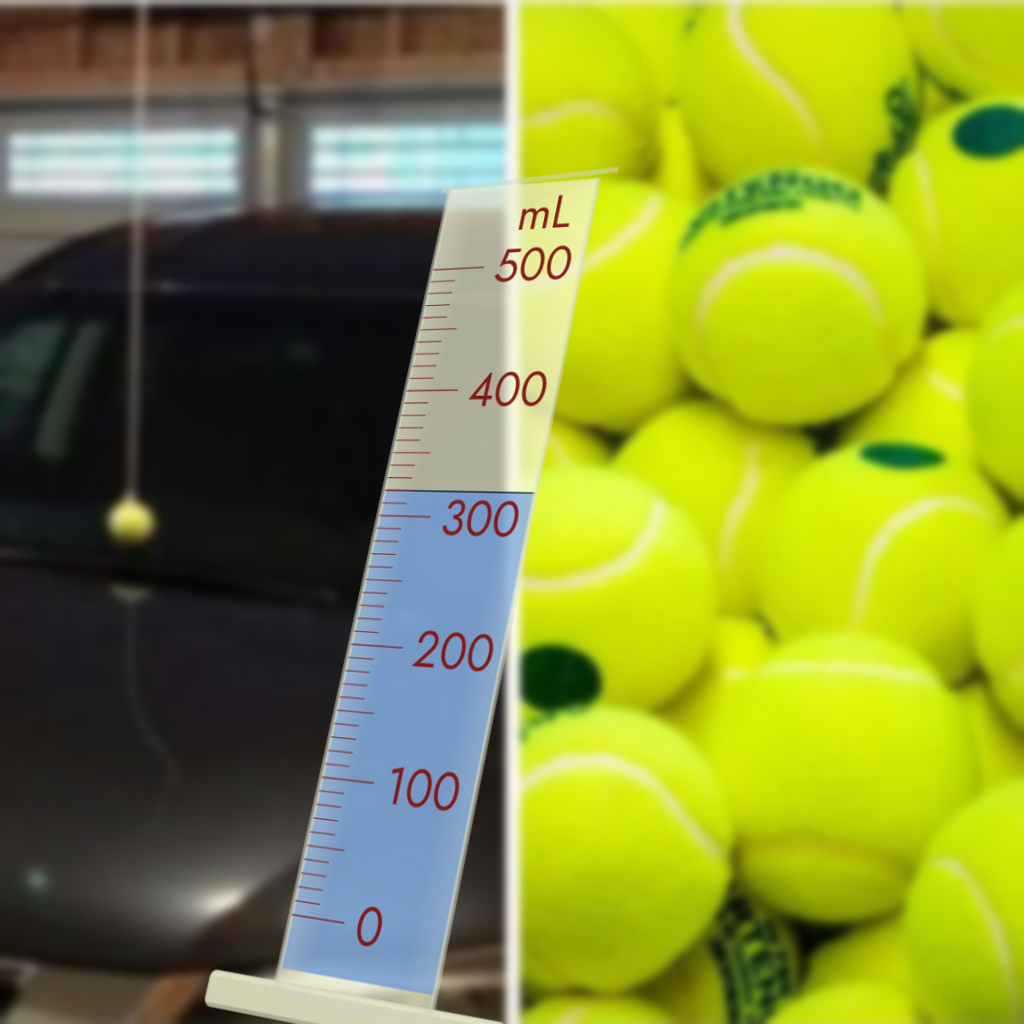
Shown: 320 mL
